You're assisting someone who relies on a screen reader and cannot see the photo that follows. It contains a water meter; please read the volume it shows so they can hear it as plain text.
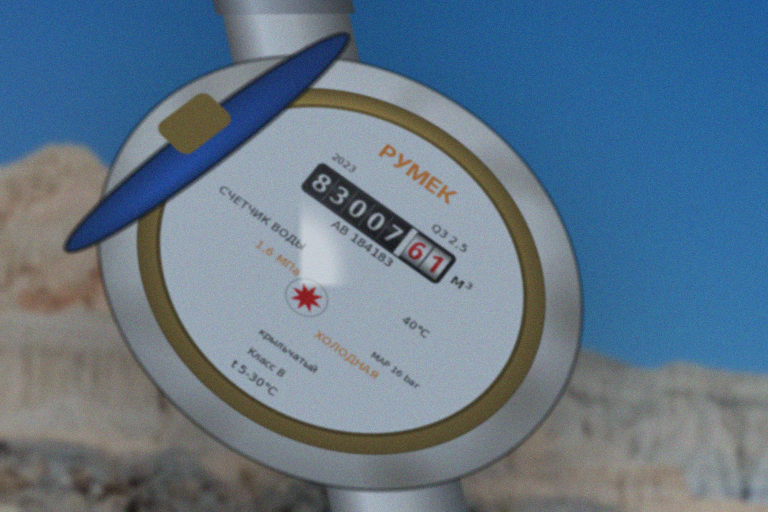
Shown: 83007.61 m³
